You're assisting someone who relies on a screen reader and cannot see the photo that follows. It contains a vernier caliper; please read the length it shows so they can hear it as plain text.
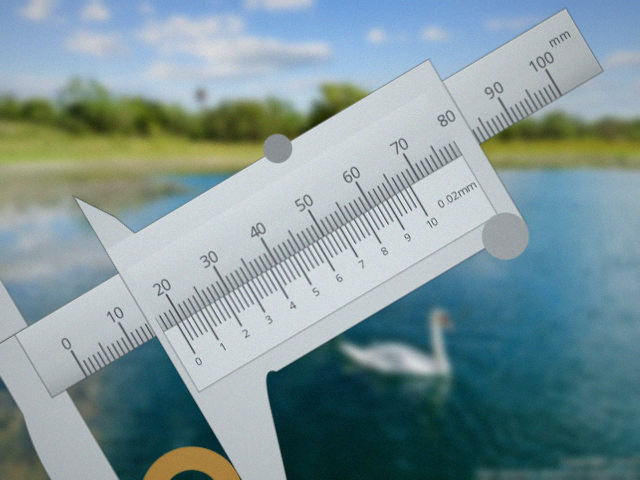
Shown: 19.0 mm
